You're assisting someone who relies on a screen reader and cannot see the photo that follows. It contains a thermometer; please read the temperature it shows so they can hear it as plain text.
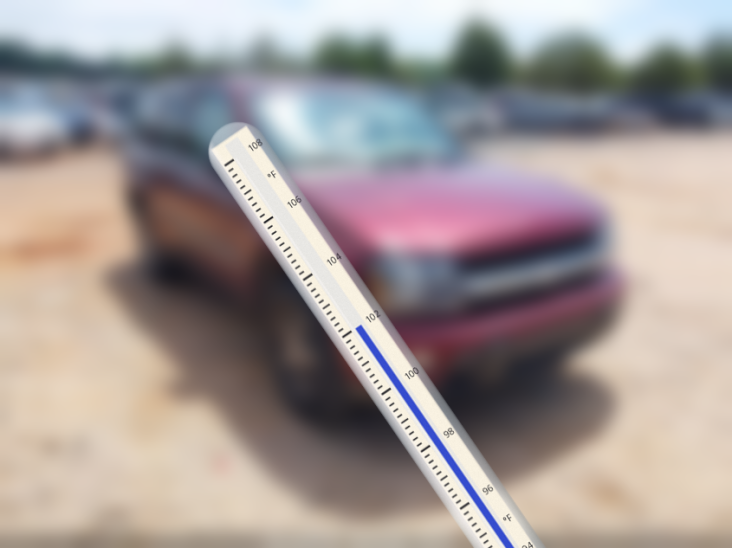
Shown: 102 °F
